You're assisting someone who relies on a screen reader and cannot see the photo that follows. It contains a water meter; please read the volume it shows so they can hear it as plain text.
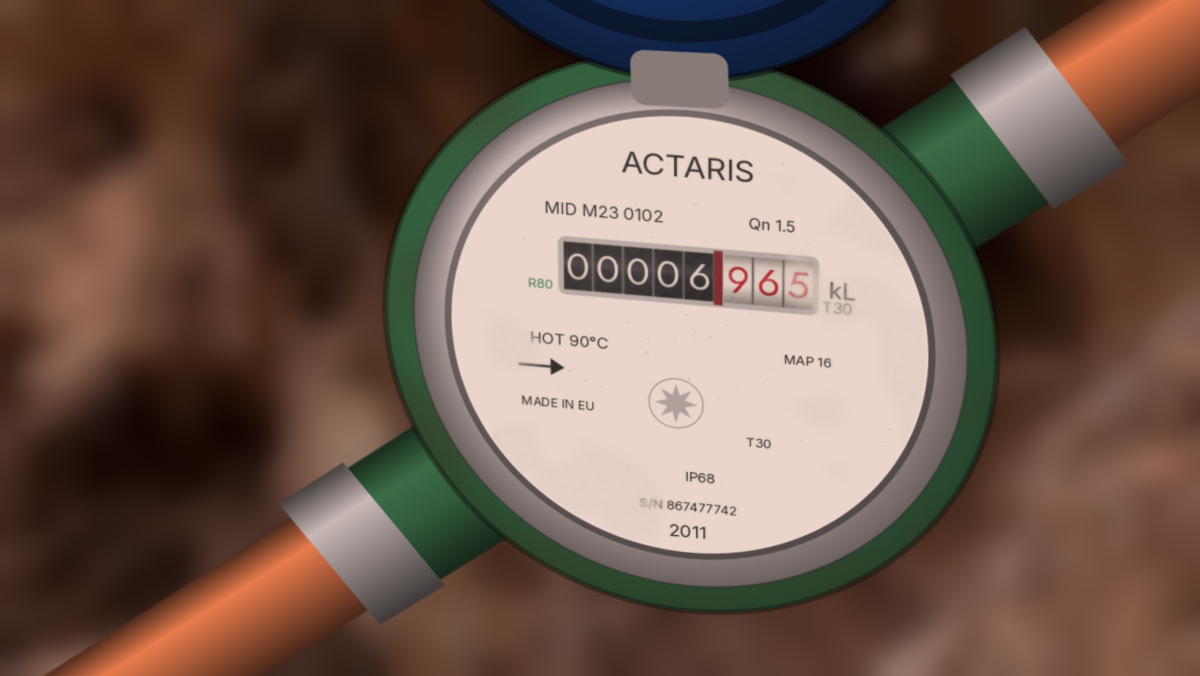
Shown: 6.965 kL
